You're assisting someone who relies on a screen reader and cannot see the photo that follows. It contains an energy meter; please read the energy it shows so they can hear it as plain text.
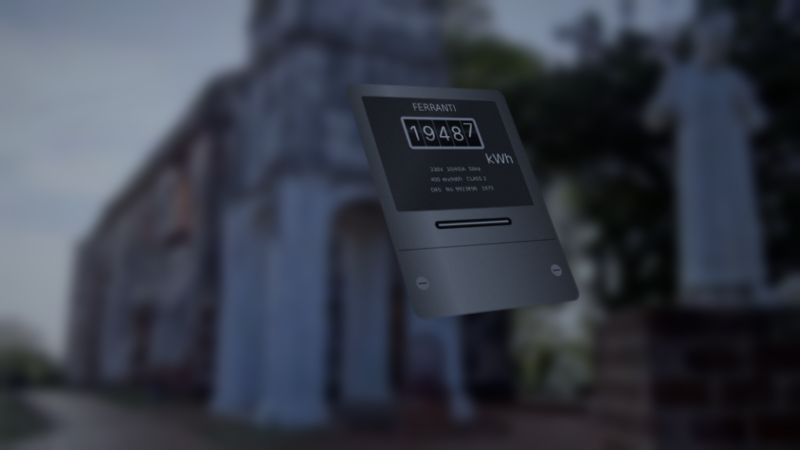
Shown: 19487 kWh
